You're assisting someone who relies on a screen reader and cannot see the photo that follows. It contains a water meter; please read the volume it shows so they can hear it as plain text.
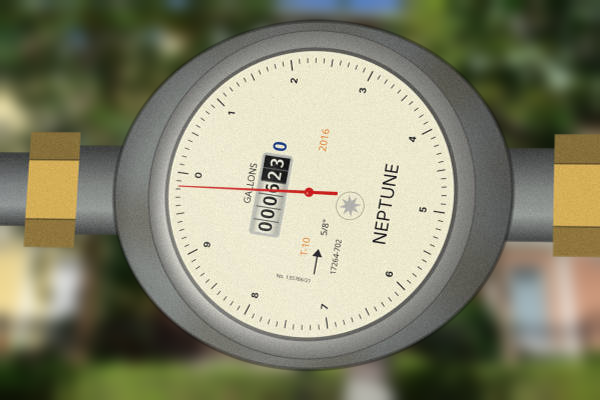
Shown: 6229.8 gal
